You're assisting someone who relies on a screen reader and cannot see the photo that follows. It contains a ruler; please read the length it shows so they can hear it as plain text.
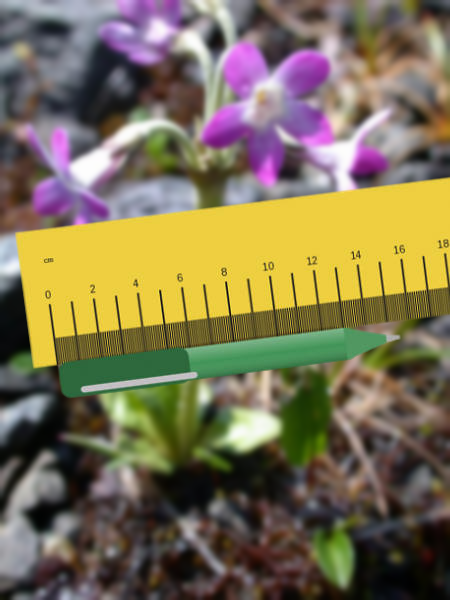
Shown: 15.5 cm
